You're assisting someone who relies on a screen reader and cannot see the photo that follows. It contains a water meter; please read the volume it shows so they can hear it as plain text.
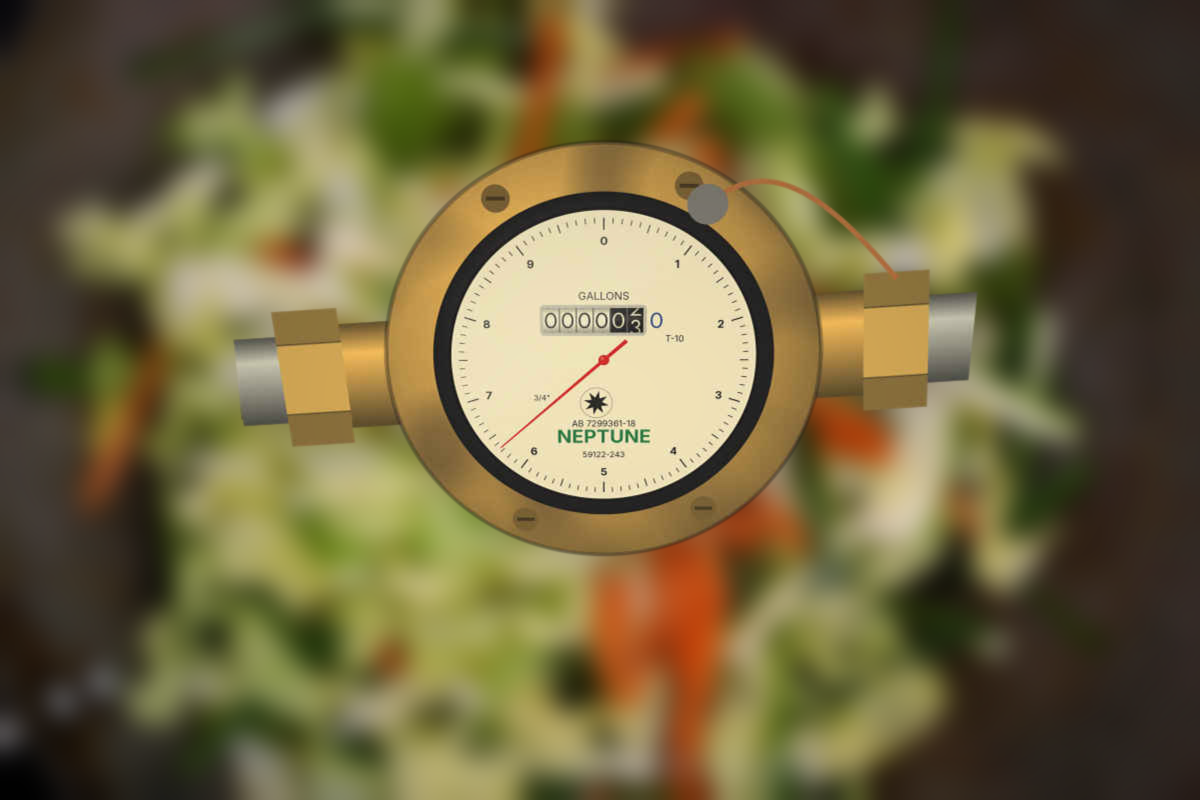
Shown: 26.3 gal
